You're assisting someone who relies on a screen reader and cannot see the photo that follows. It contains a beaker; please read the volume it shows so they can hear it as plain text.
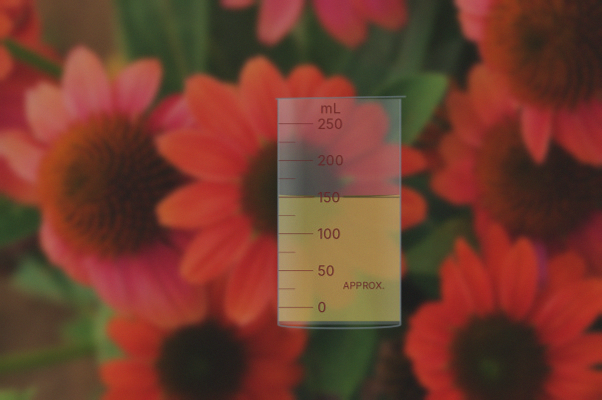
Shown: 150 mL
